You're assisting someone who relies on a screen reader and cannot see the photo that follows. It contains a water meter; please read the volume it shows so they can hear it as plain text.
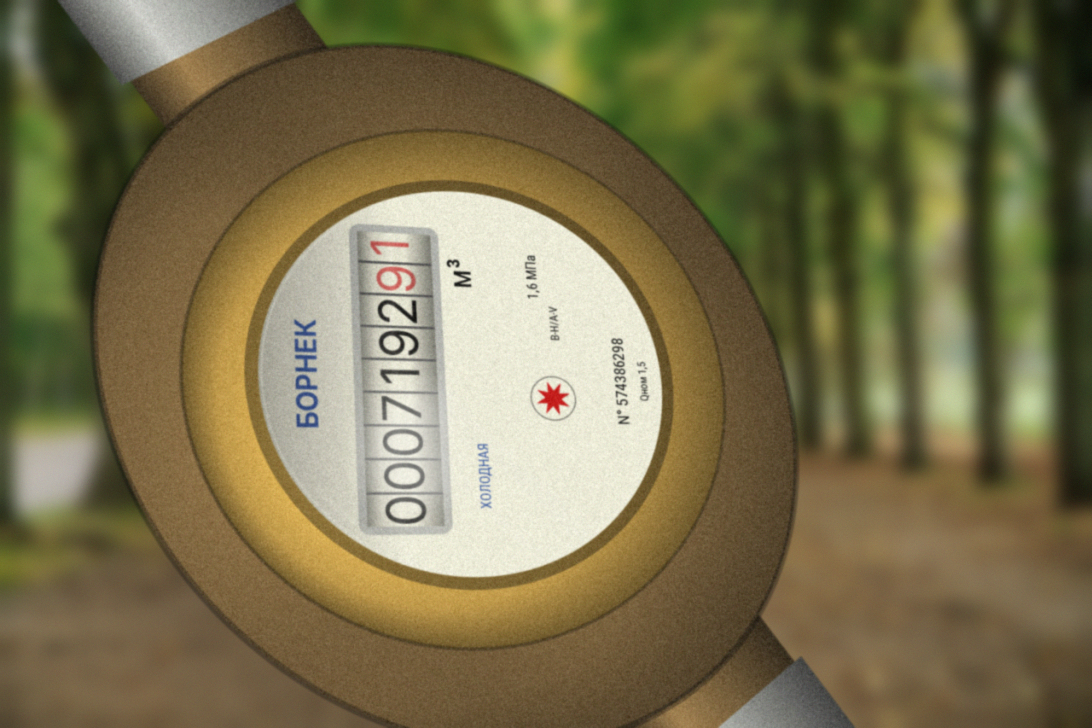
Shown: 7192.91 m³
